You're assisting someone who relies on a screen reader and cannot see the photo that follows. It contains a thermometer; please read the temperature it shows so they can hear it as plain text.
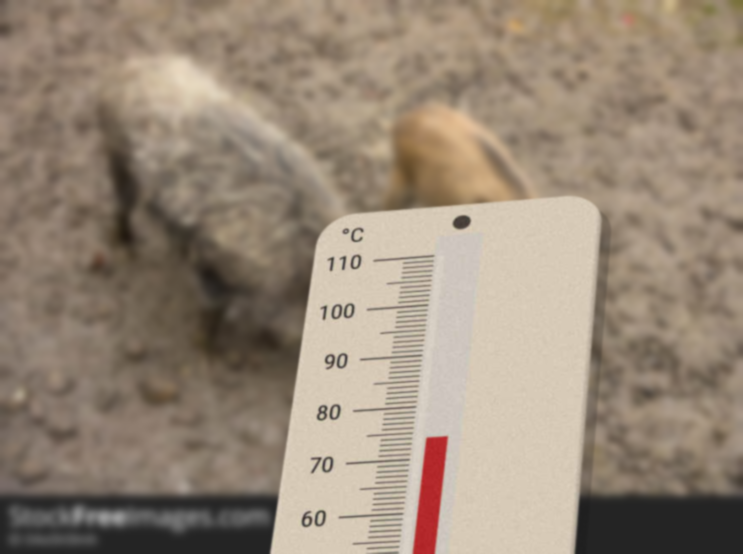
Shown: 74 °C
